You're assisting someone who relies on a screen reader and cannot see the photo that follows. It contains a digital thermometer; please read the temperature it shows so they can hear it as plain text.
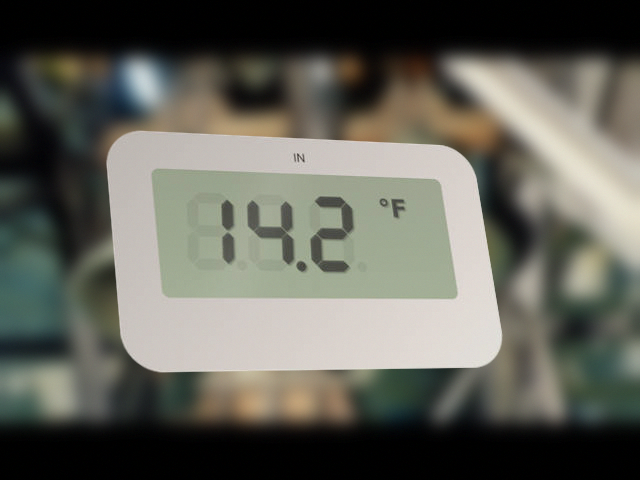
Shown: 14.2 °F
